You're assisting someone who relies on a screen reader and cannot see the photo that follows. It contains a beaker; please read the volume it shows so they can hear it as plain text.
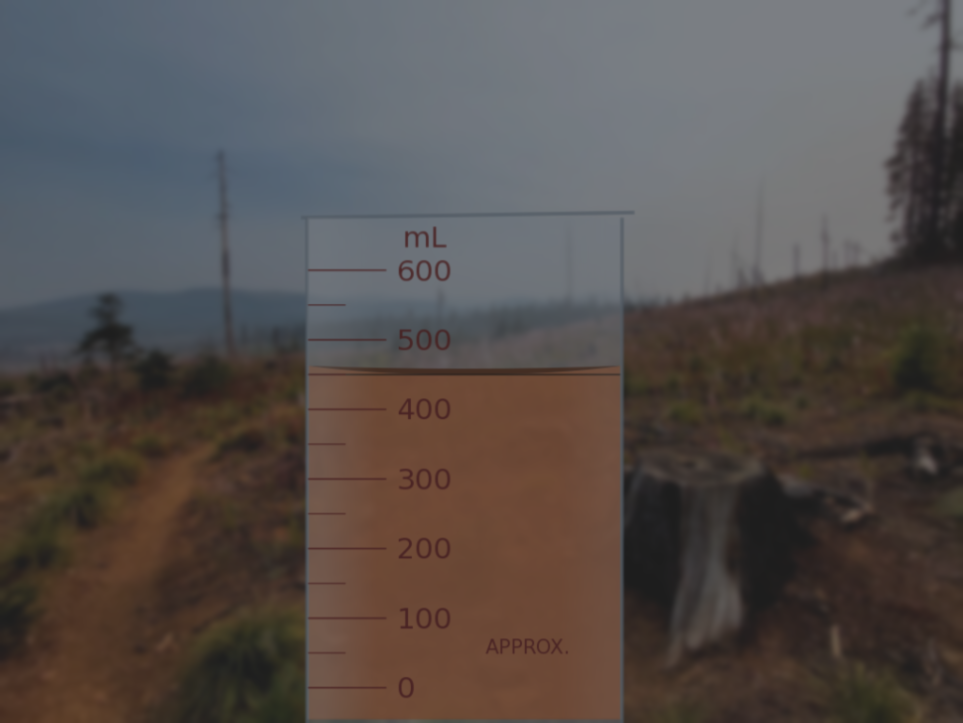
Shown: 450 mL
